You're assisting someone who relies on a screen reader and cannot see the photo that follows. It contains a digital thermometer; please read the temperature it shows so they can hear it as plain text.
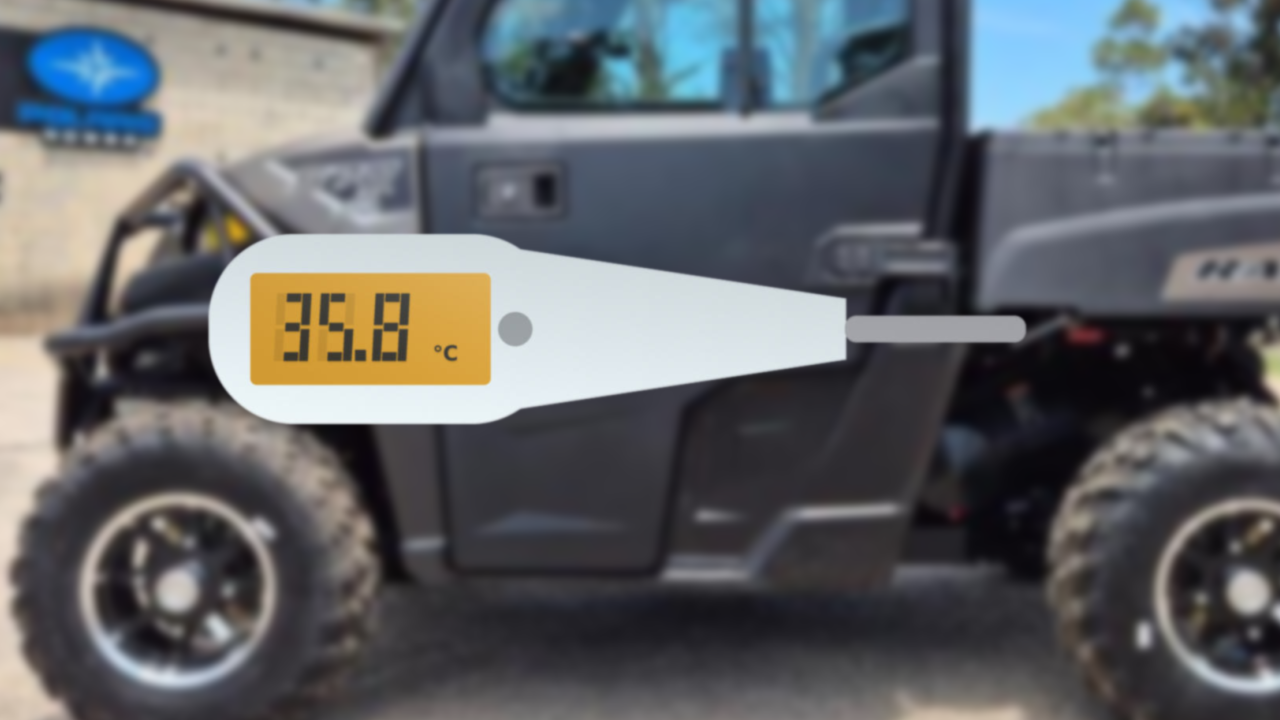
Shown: 35.8 °C
